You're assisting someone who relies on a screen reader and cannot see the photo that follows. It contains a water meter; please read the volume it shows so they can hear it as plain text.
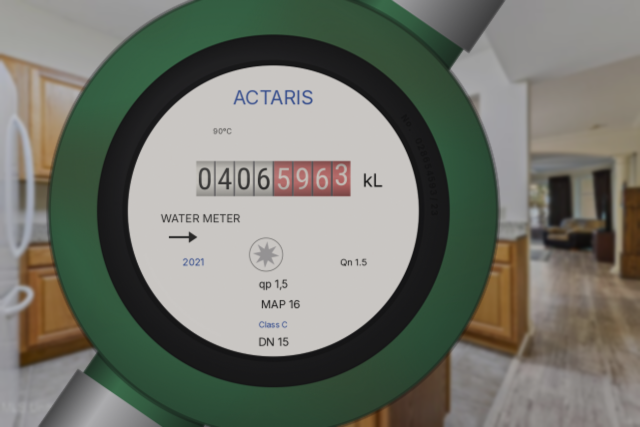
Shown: 406.5963 kL
